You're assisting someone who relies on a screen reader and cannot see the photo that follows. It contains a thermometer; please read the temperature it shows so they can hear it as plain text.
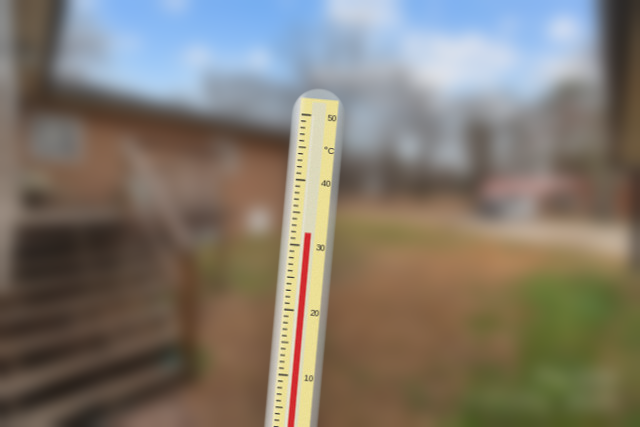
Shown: 32 °C
